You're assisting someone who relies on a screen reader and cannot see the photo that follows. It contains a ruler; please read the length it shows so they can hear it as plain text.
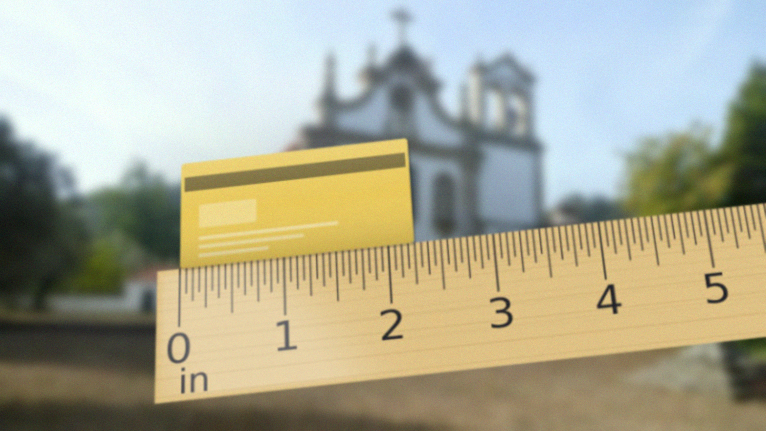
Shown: 2.25 in
